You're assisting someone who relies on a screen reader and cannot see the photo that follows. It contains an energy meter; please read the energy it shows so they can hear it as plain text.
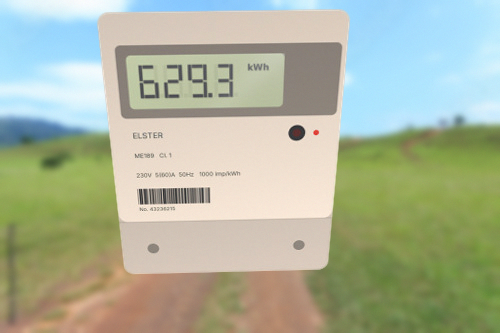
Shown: 629.3 kWh
